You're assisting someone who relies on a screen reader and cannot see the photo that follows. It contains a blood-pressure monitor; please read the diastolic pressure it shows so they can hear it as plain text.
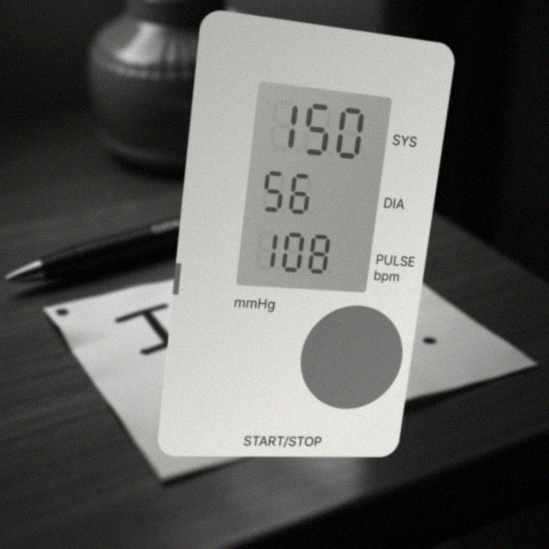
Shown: 56 mmHg
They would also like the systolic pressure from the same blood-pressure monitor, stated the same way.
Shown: 150 mmHg
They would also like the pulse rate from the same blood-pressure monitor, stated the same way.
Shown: 108 bpm
